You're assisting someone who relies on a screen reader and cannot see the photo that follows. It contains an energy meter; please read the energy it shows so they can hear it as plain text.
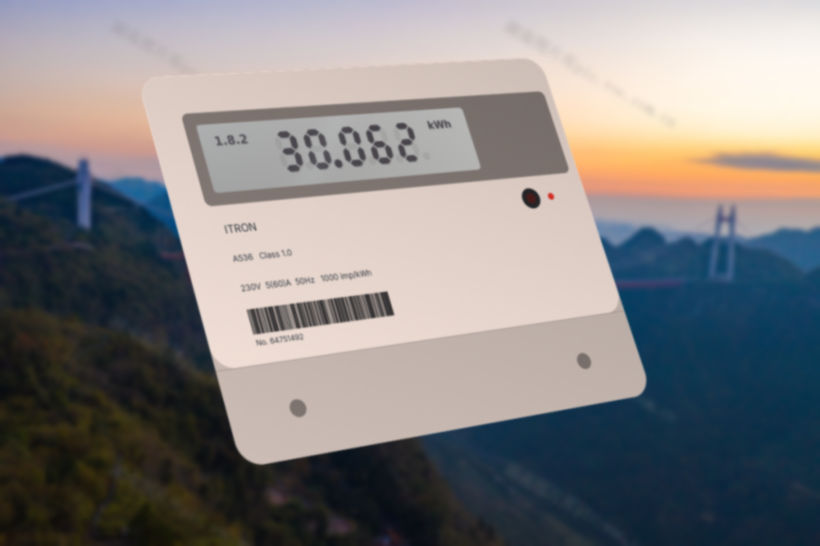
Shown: 30.062 kWh
